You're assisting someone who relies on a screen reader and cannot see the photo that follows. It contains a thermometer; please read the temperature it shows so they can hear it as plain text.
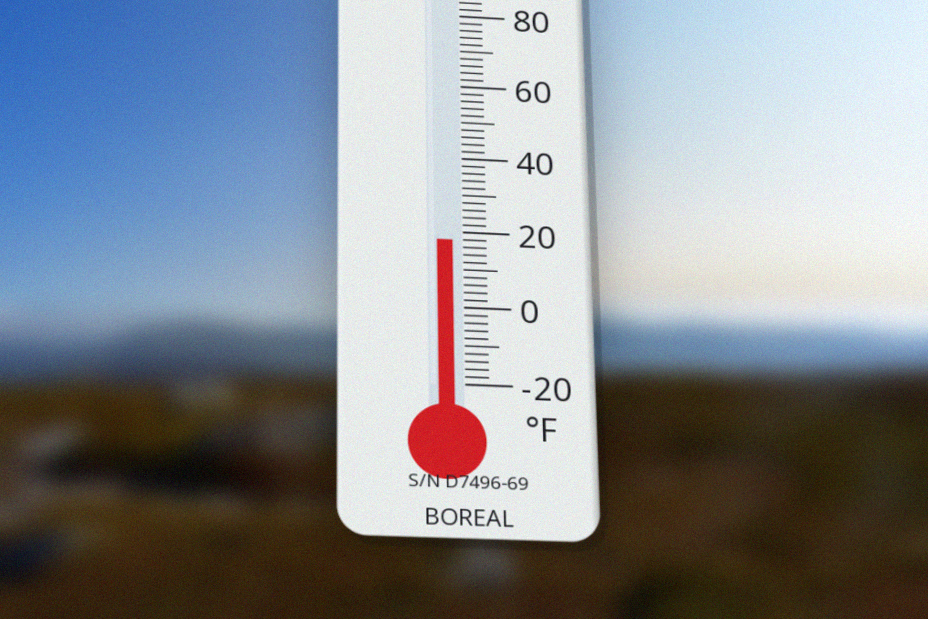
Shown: 18 °F
